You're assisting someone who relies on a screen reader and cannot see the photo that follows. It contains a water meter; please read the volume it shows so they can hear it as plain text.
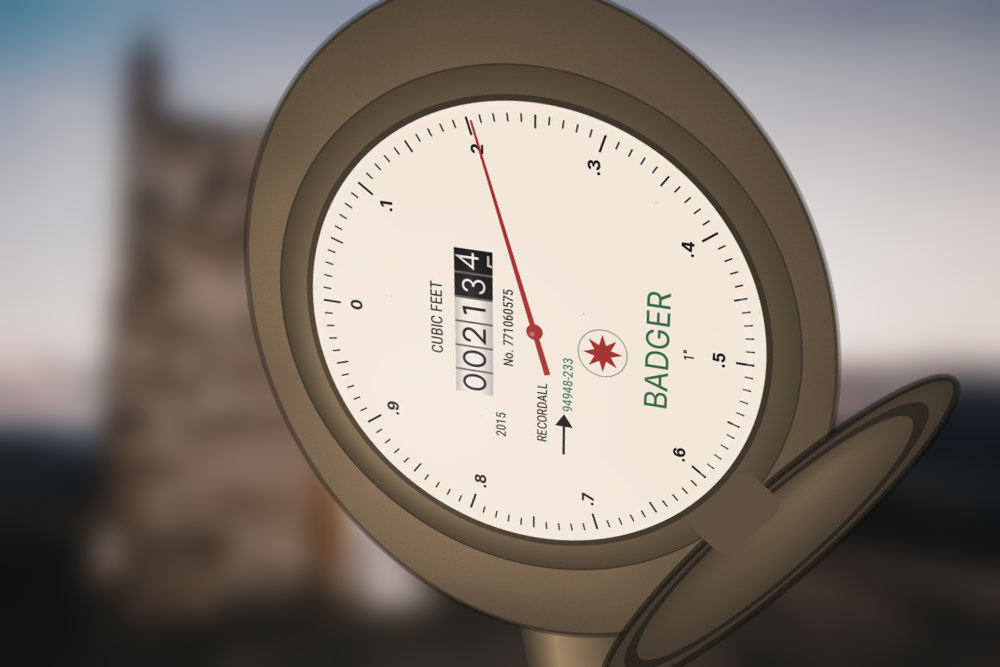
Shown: 2134.20 ft³
